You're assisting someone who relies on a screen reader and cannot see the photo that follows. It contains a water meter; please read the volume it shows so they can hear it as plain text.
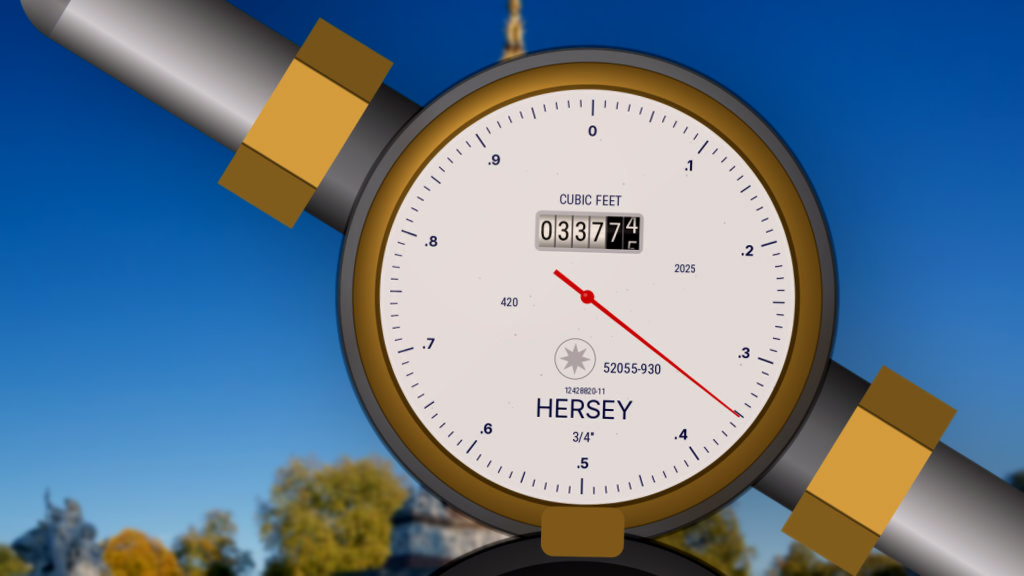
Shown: 33774.35 ft³
